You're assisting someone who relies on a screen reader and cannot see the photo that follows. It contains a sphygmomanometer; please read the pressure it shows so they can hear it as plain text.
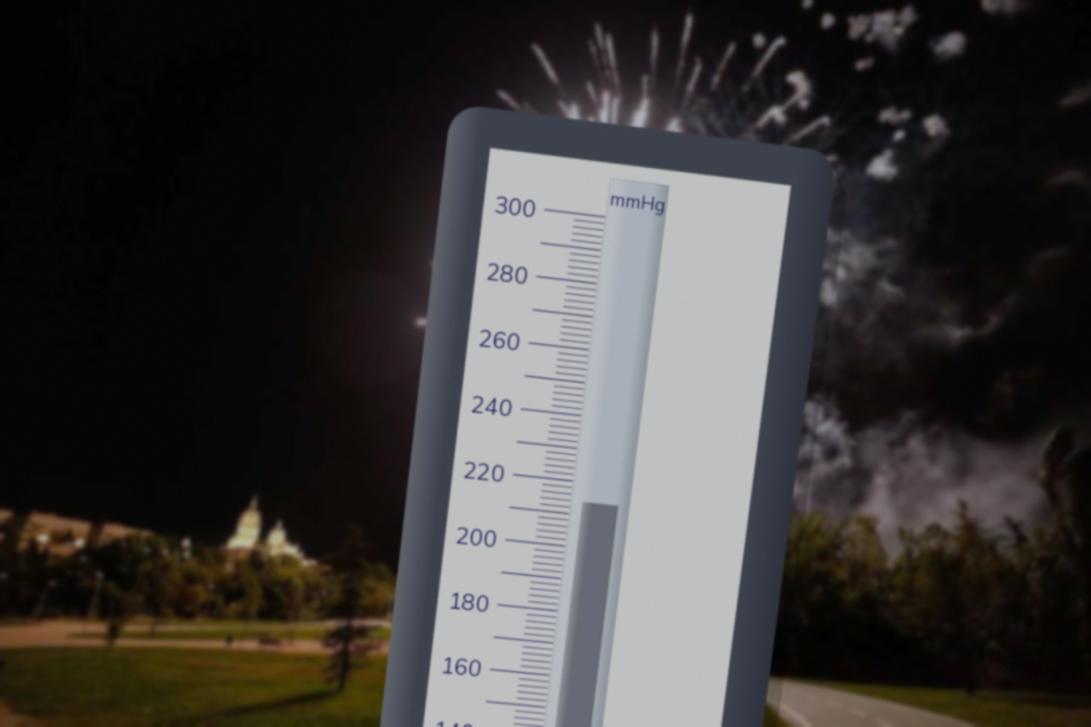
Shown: 214 mmHg
